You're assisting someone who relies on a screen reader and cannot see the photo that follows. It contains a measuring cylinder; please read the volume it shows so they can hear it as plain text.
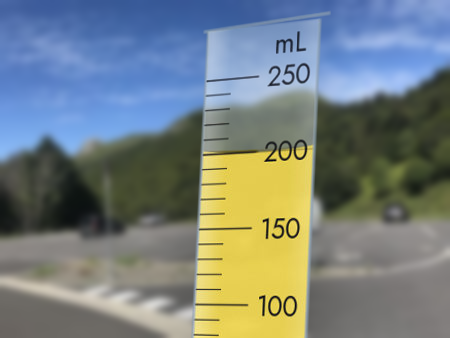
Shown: 200 mL
